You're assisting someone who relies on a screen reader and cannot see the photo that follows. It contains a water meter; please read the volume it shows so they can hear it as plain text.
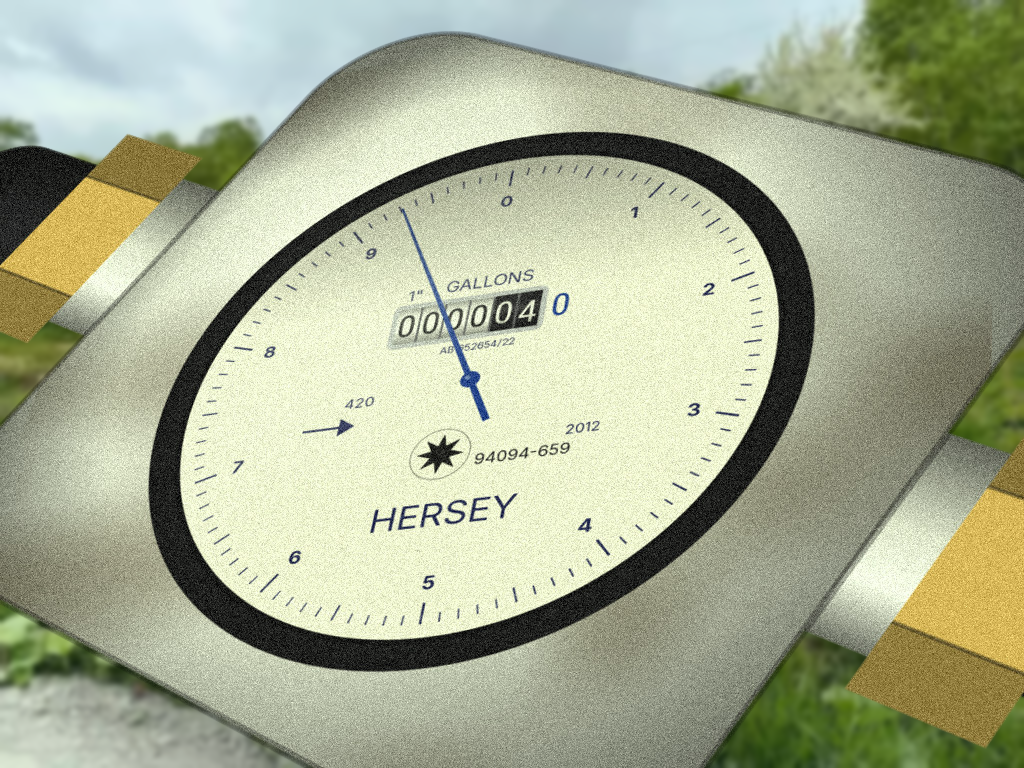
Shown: 39.3 gal
